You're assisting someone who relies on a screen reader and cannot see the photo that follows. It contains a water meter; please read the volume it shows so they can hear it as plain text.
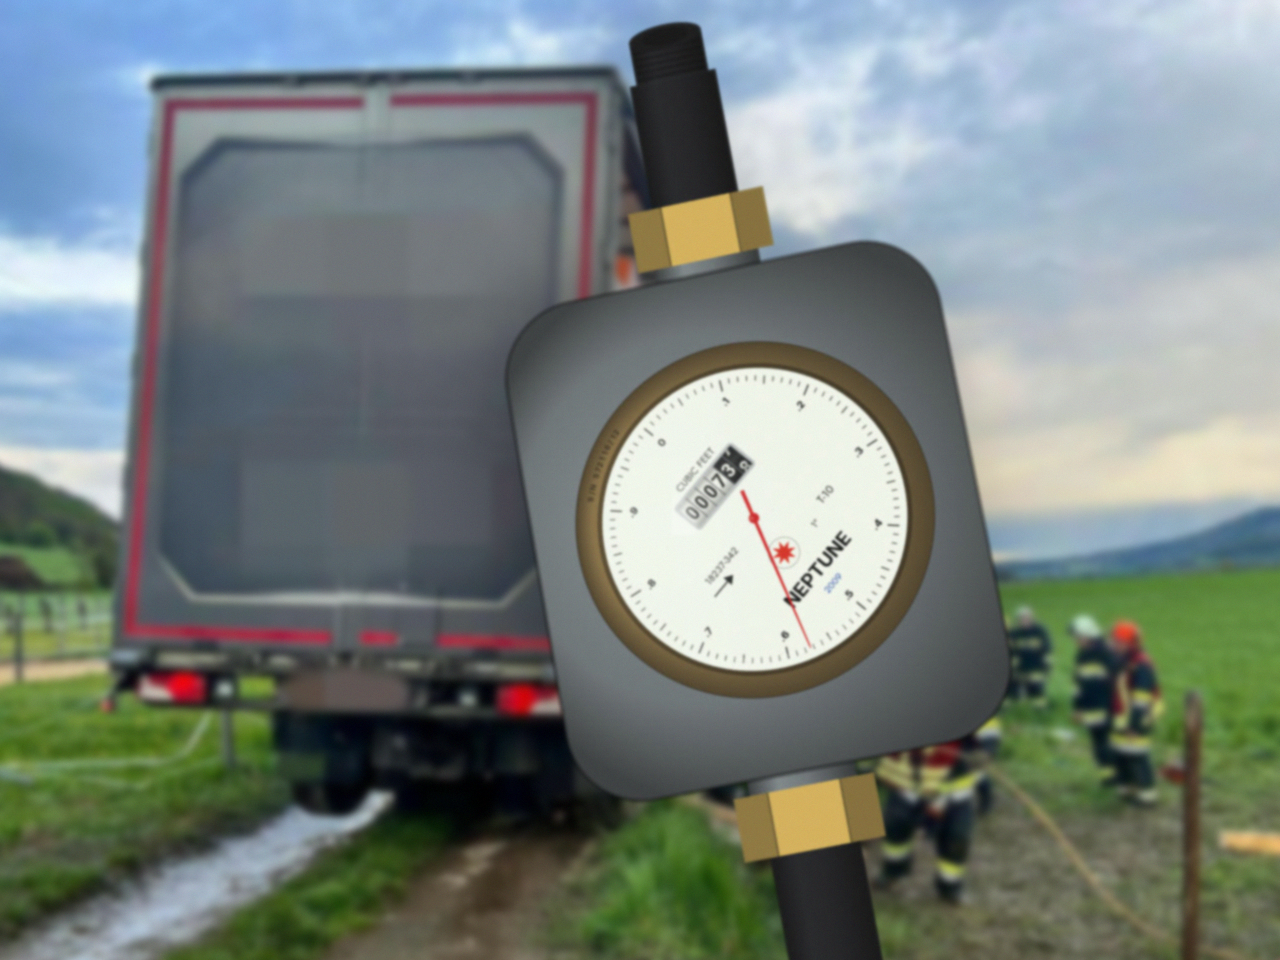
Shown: 737.57 ft³
